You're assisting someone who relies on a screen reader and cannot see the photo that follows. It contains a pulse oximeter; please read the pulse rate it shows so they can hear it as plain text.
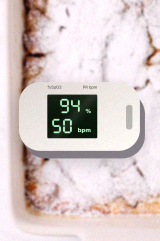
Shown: 50 bpm
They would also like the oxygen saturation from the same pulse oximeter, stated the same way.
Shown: 94 %
